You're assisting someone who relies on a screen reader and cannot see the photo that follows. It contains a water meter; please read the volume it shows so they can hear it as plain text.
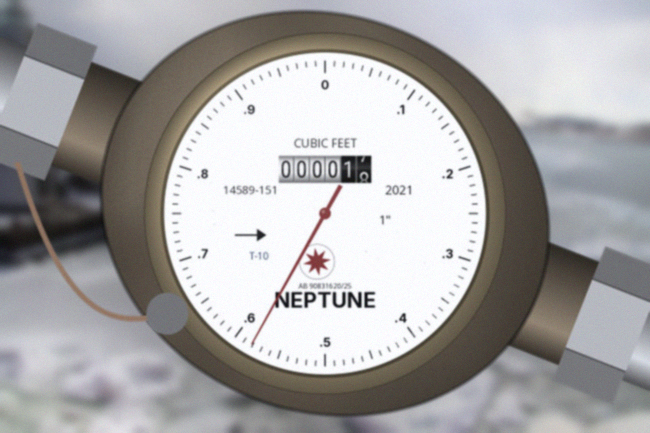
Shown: 17.58 ft³
